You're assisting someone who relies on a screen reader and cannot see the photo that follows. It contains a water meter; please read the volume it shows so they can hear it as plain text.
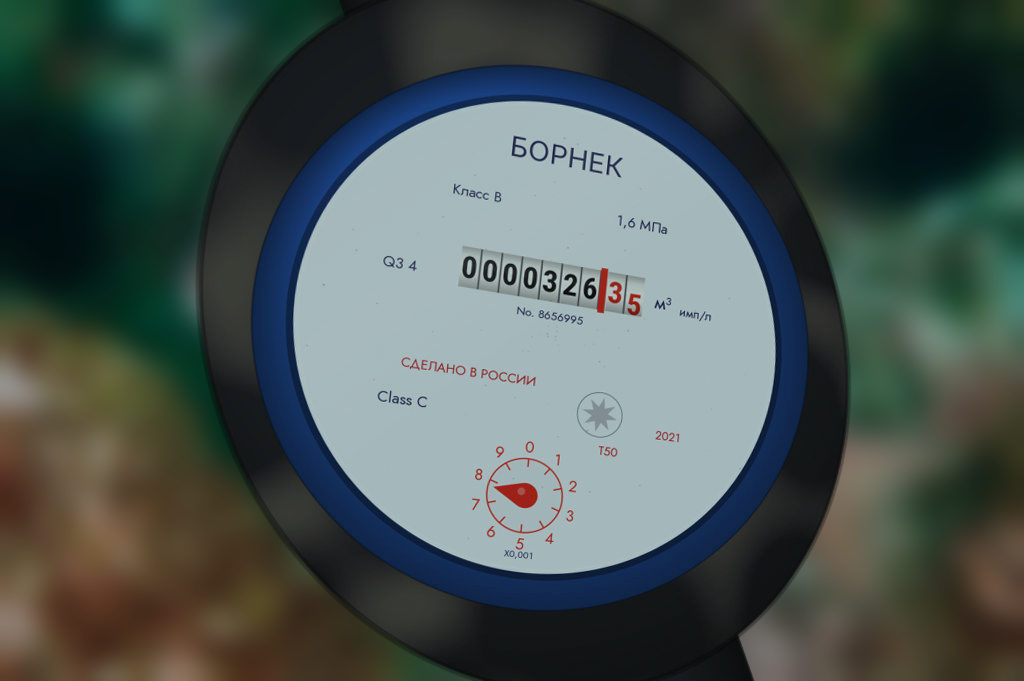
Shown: 326.347 m³
